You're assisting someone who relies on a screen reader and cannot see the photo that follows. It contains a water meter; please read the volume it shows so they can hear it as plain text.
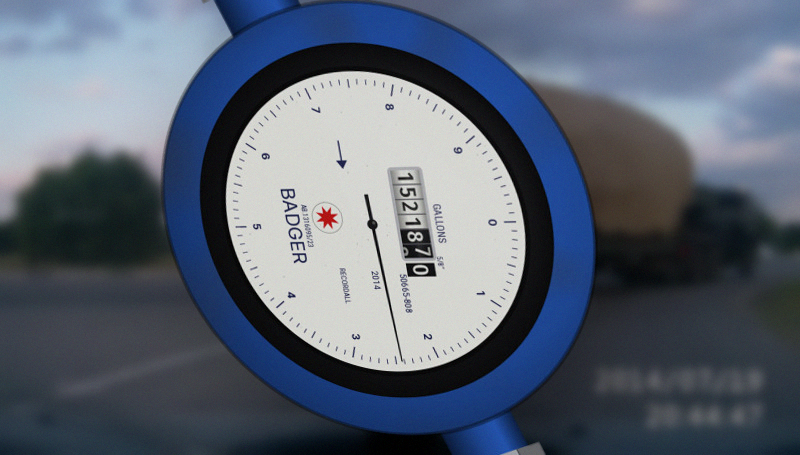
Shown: 1521872.4 gal
